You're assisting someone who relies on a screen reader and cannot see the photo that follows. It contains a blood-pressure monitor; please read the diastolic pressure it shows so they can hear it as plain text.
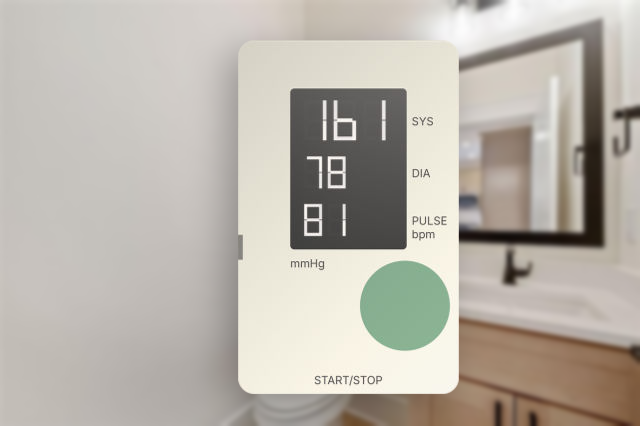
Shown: 78 mmHg
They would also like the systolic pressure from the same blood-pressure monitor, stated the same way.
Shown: 161 mmHg
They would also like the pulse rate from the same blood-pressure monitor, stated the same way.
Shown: 81 bpm
